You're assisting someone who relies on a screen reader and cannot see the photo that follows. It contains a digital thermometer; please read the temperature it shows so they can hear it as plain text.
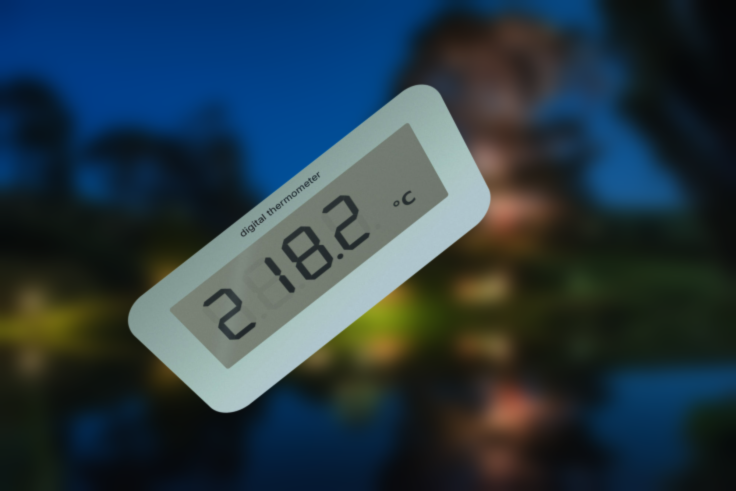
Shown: 218.2 °C
